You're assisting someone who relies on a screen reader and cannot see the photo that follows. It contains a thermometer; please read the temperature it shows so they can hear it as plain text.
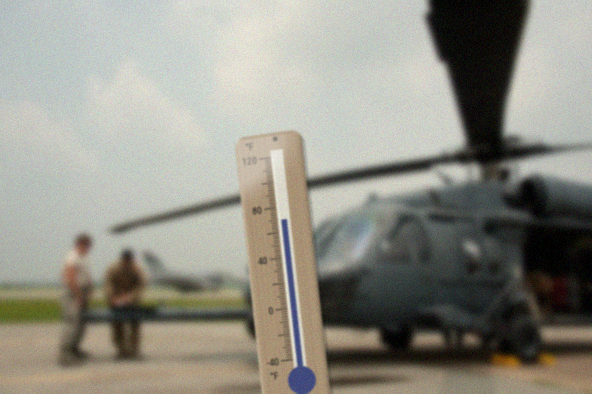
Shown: 70 °F
